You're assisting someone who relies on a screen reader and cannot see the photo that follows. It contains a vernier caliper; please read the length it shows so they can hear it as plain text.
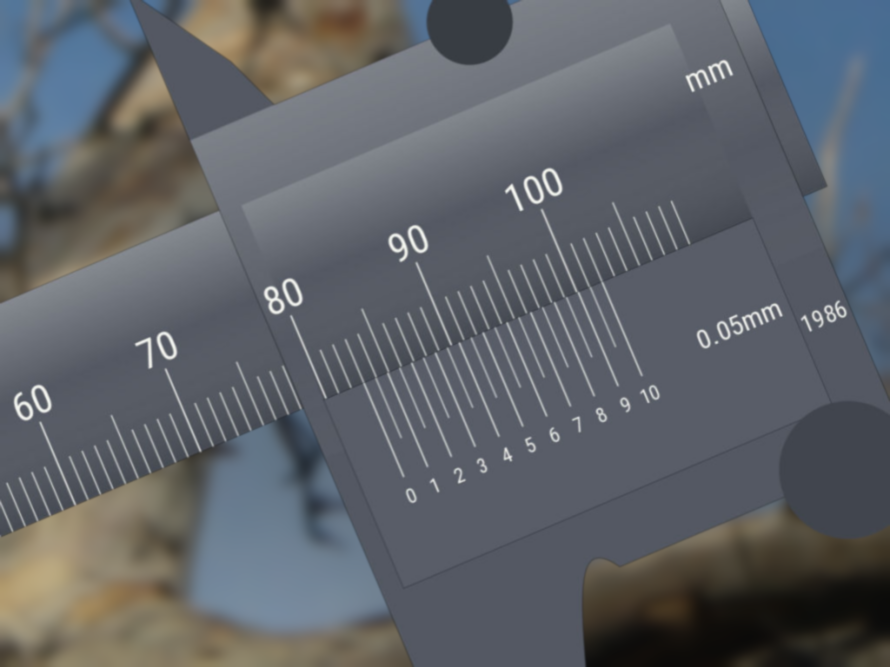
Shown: 83.0 mm
